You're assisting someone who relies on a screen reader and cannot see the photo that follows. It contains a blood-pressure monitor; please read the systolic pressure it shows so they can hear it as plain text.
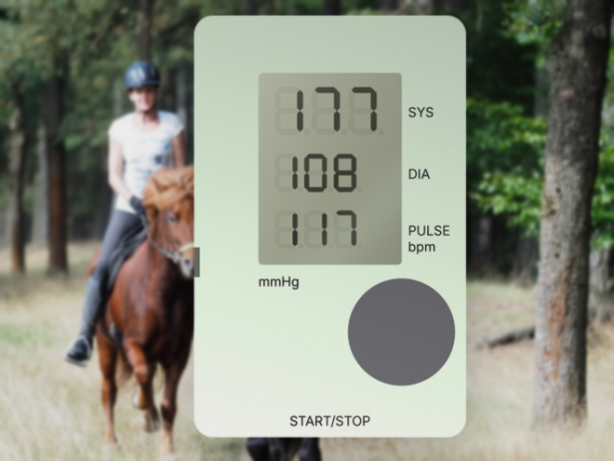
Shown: 177 mmHg
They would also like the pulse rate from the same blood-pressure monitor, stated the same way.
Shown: 117 bpm
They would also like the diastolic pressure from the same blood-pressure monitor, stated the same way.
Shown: 108 mmHg
